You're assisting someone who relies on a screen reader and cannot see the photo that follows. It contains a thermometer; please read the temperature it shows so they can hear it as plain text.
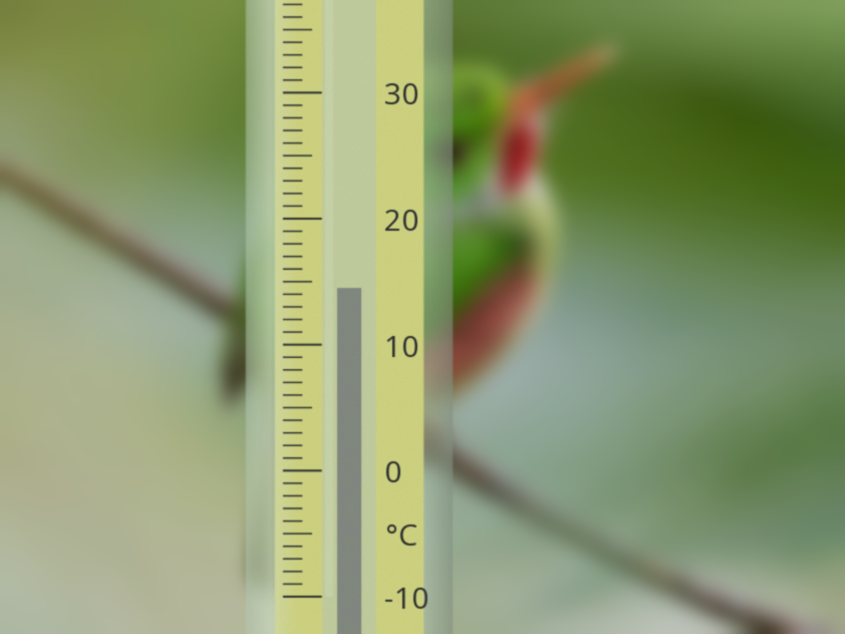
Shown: 14.5 °C
